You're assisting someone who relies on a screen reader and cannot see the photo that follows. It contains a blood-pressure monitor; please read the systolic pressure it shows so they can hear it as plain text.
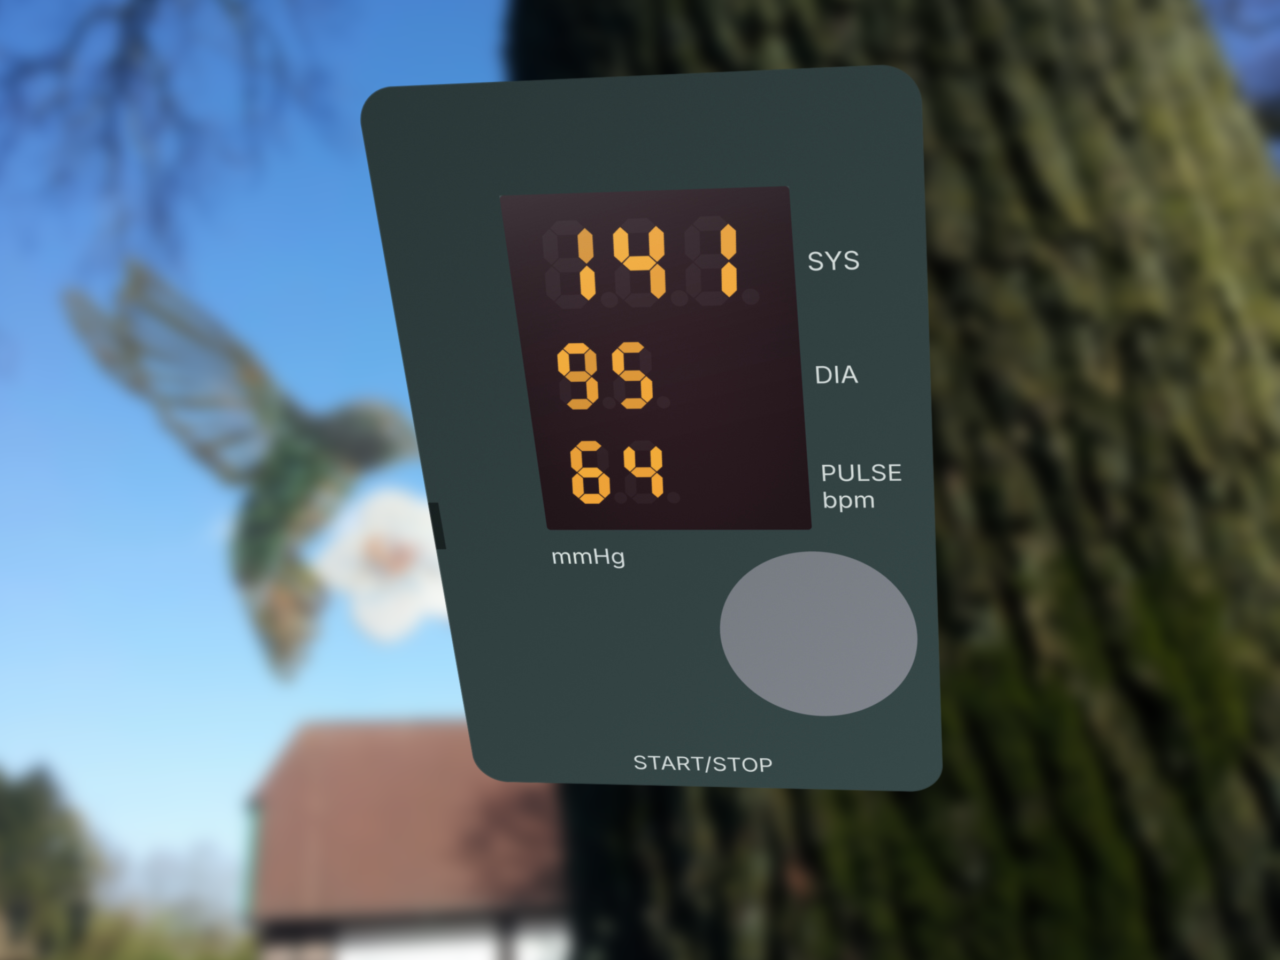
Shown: 141 mmHg
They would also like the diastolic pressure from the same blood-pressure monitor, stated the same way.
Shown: 95 mmHg
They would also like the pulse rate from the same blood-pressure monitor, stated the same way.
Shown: 64 bpm
